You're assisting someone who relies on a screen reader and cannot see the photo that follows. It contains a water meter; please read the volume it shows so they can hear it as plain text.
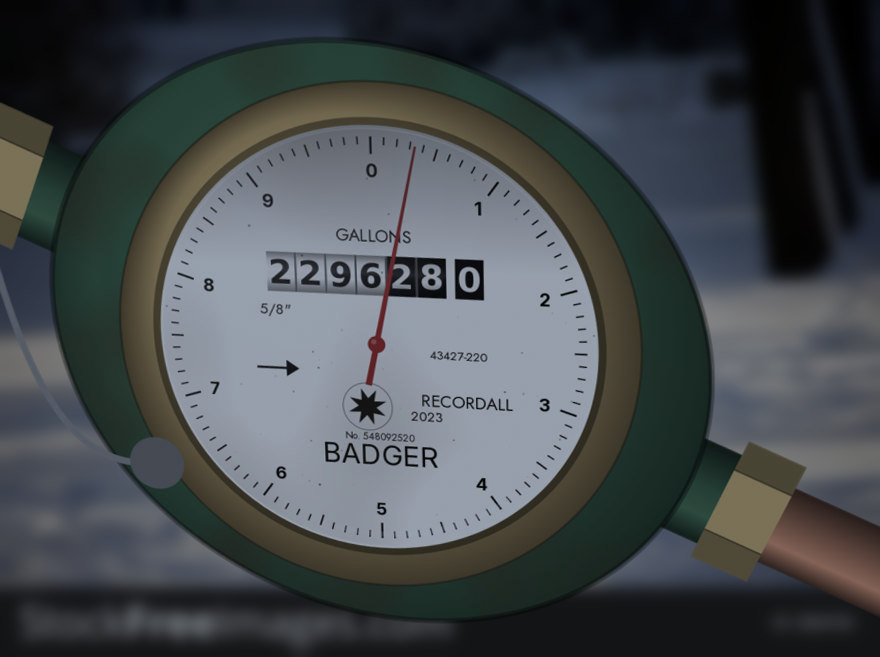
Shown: 2296280.3 gal
